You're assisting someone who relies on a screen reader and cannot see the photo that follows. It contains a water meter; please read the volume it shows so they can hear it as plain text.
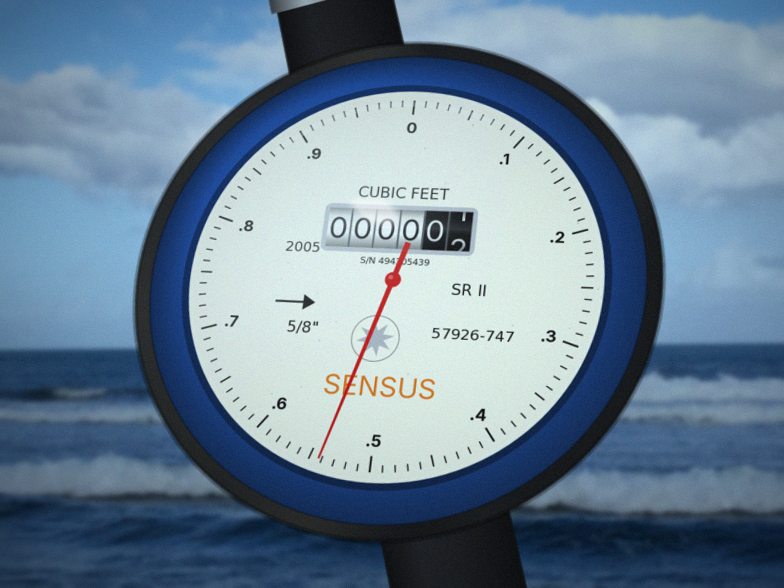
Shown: 1.54 ft³
